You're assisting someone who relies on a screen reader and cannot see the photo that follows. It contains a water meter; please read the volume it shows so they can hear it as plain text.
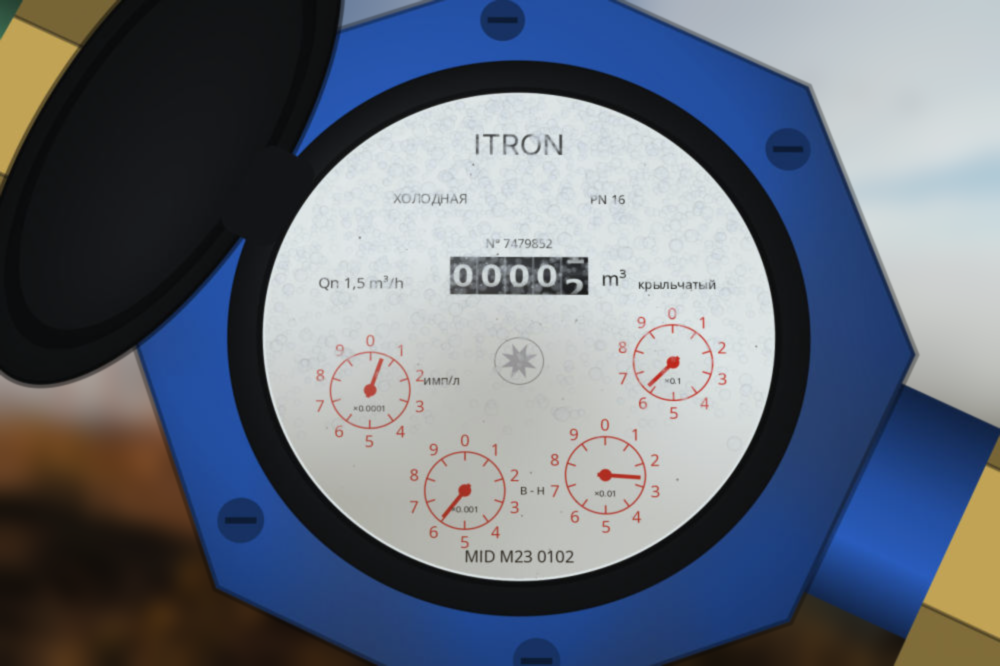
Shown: 1.6260 m³
